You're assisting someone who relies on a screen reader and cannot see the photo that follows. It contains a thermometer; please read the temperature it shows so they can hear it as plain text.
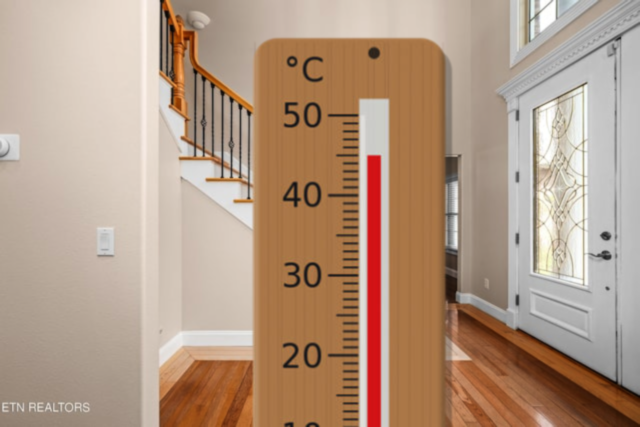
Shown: 45 °C
